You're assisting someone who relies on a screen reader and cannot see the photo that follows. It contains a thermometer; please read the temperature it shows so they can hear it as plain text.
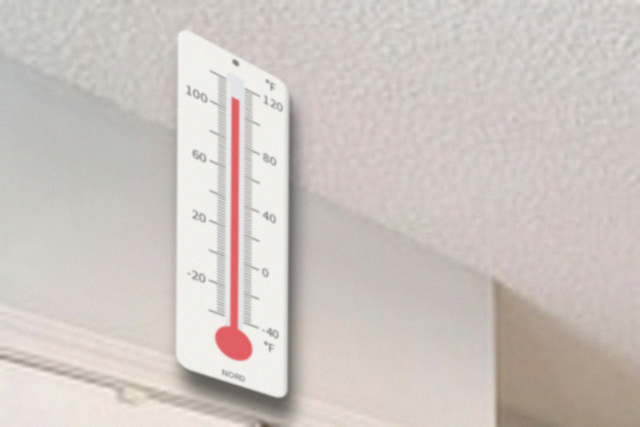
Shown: 110 °F
